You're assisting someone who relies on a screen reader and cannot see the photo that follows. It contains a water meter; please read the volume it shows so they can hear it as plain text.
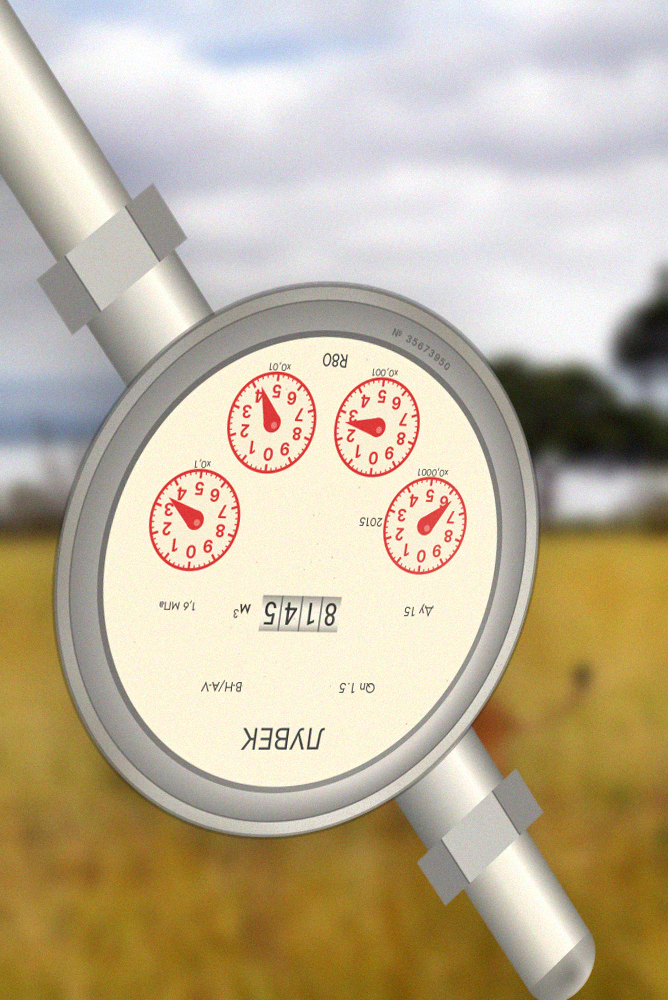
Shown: 8145.3426 m³
